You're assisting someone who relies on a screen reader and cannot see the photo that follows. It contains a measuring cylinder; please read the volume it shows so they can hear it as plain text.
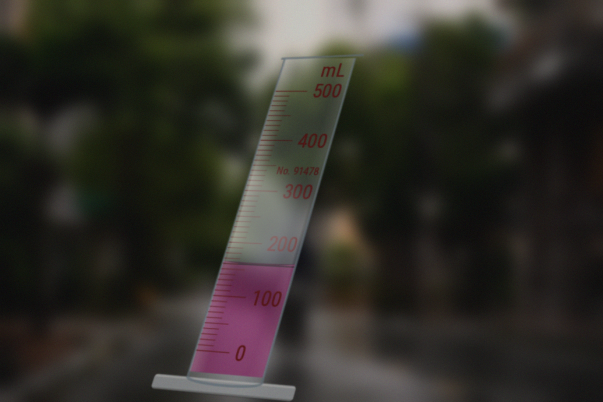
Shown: 160 mL
